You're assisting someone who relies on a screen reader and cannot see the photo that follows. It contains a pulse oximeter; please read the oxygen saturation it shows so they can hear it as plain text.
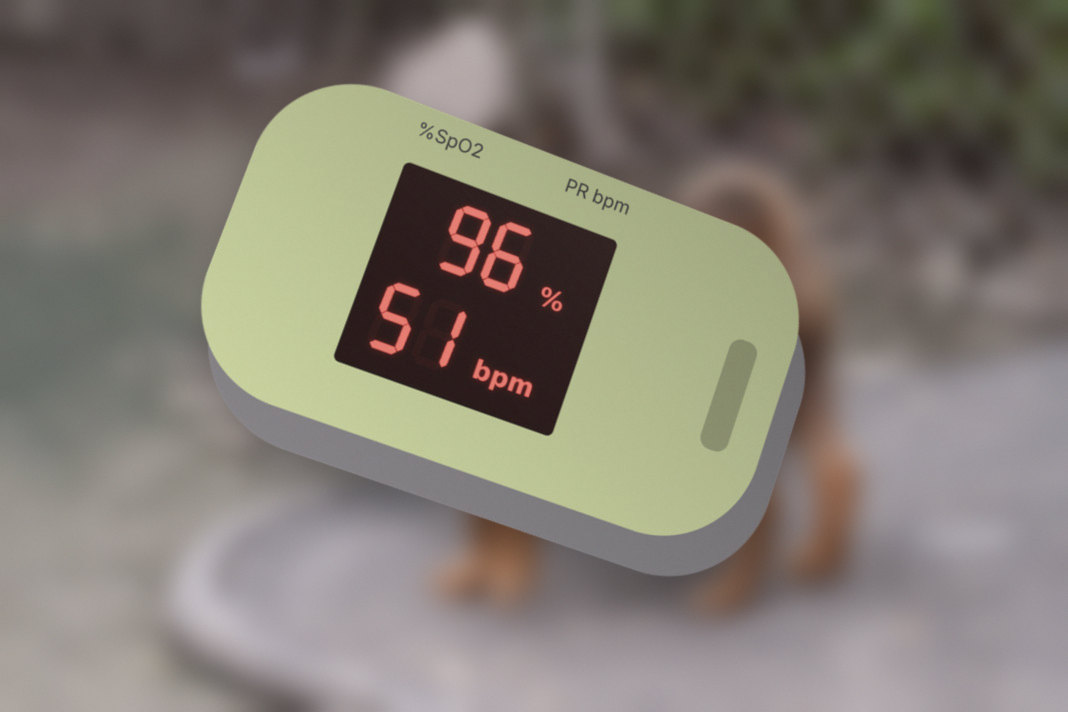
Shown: 96 %
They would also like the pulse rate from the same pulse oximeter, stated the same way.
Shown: 51 bpm
